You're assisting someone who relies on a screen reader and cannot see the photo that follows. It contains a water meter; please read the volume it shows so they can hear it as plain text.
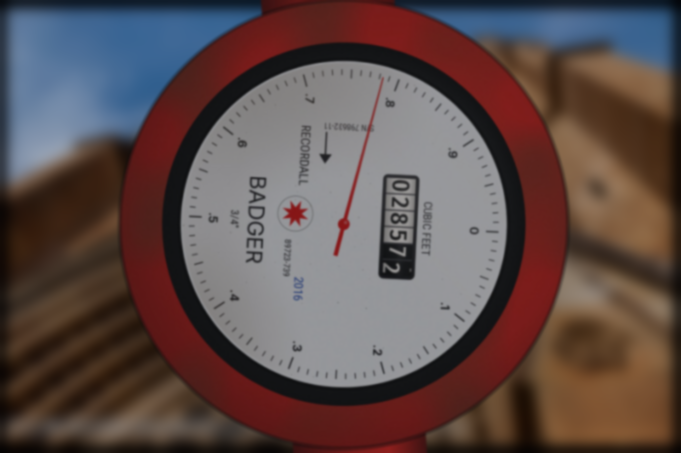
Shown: 28571.78 ft³
